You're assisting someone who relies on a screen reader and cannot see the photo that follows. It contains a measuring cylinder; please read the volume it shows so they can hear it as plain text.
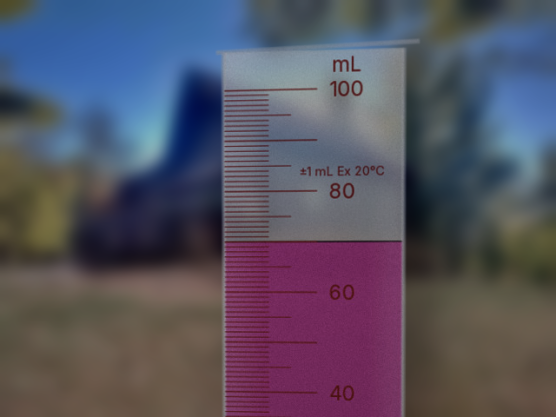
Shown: 70 mL
